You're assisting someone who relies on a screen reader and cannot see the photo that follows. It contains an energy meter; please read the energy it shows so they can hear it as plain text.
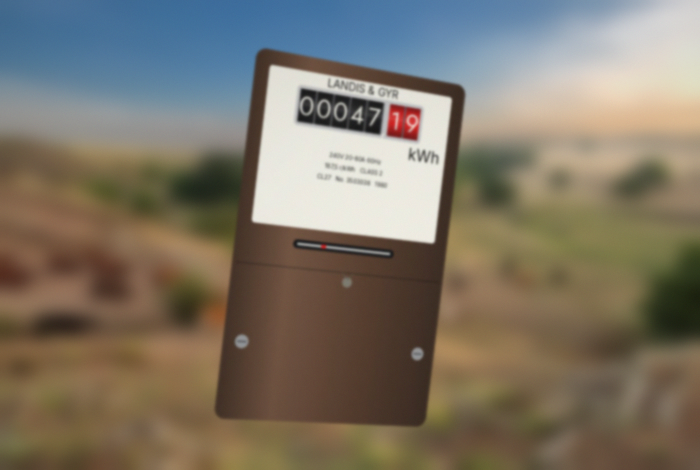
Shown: 47.19 kWh
